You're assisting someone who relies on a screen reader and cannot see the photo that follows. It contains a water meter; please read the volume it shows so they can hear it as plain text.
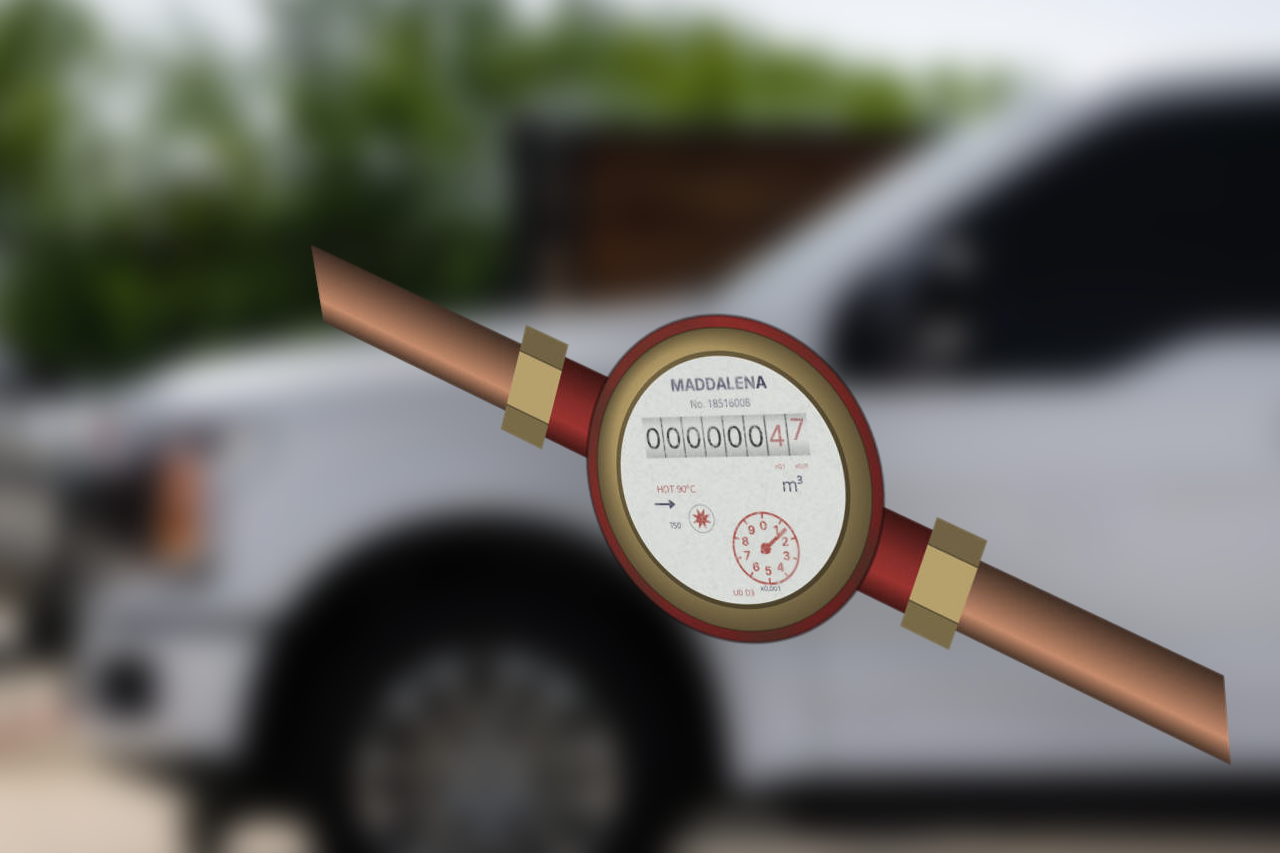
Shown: 0.471 m³
